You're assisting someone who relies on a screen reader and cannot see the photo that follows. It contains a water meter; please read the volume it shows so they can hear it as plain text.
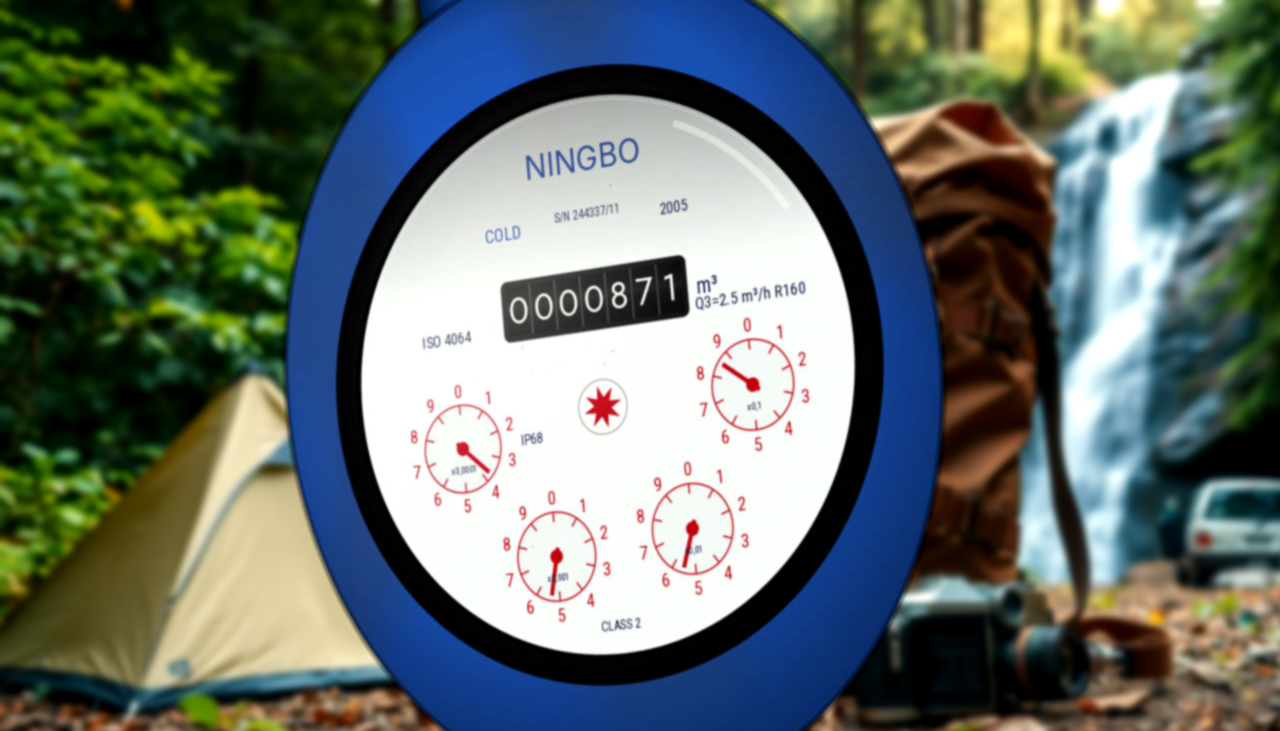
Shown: 871.8553 m³
